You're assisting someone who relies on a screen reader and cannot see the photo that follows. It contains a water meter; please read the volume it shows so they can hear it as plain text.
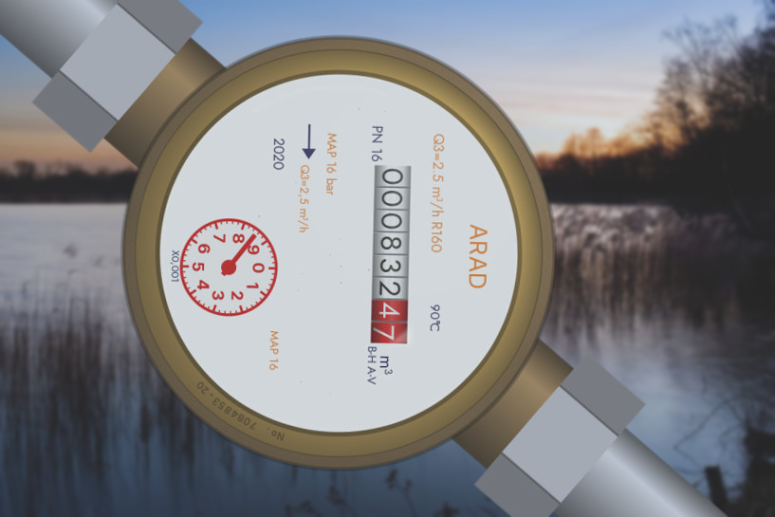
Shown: 832.468 m³
